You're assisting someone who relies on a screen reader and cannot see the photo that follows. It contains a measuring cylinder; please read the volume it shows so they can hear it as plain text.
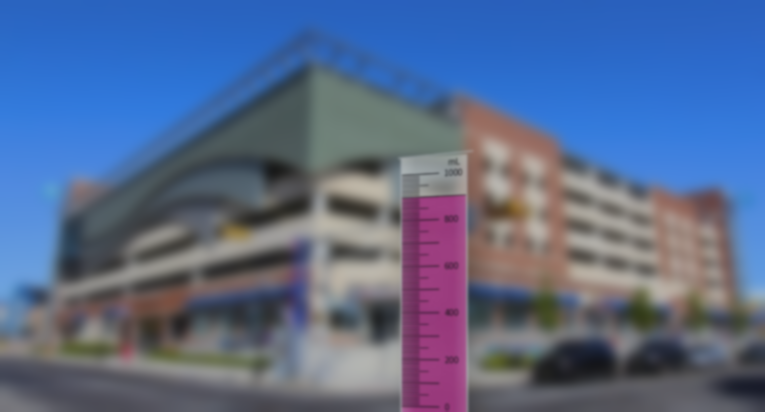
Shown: 900 mL
